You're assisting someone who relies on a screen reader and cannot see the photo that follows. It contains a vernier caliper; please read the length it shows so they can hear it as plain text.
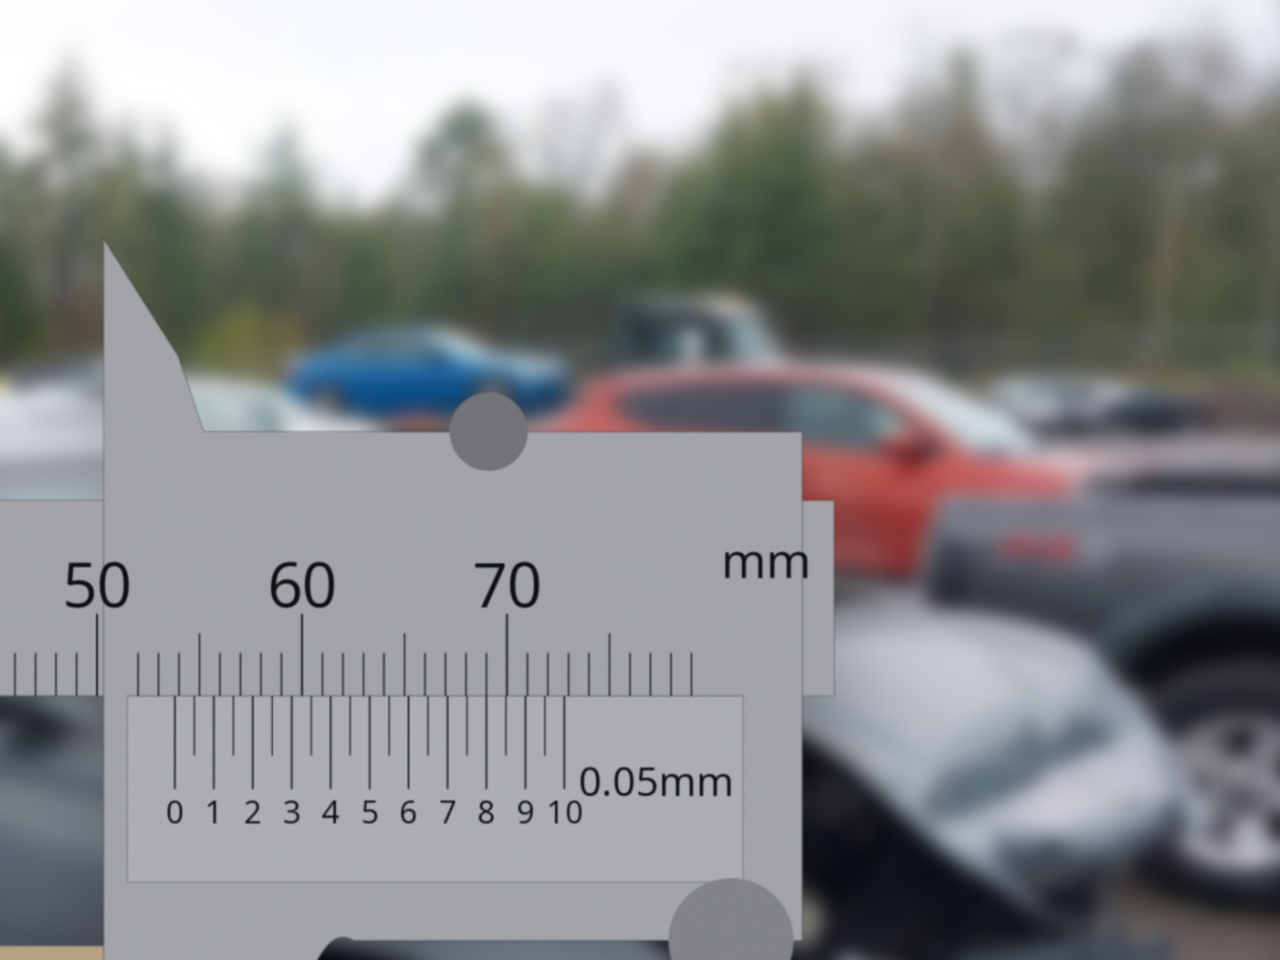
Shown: 53.8 mm
